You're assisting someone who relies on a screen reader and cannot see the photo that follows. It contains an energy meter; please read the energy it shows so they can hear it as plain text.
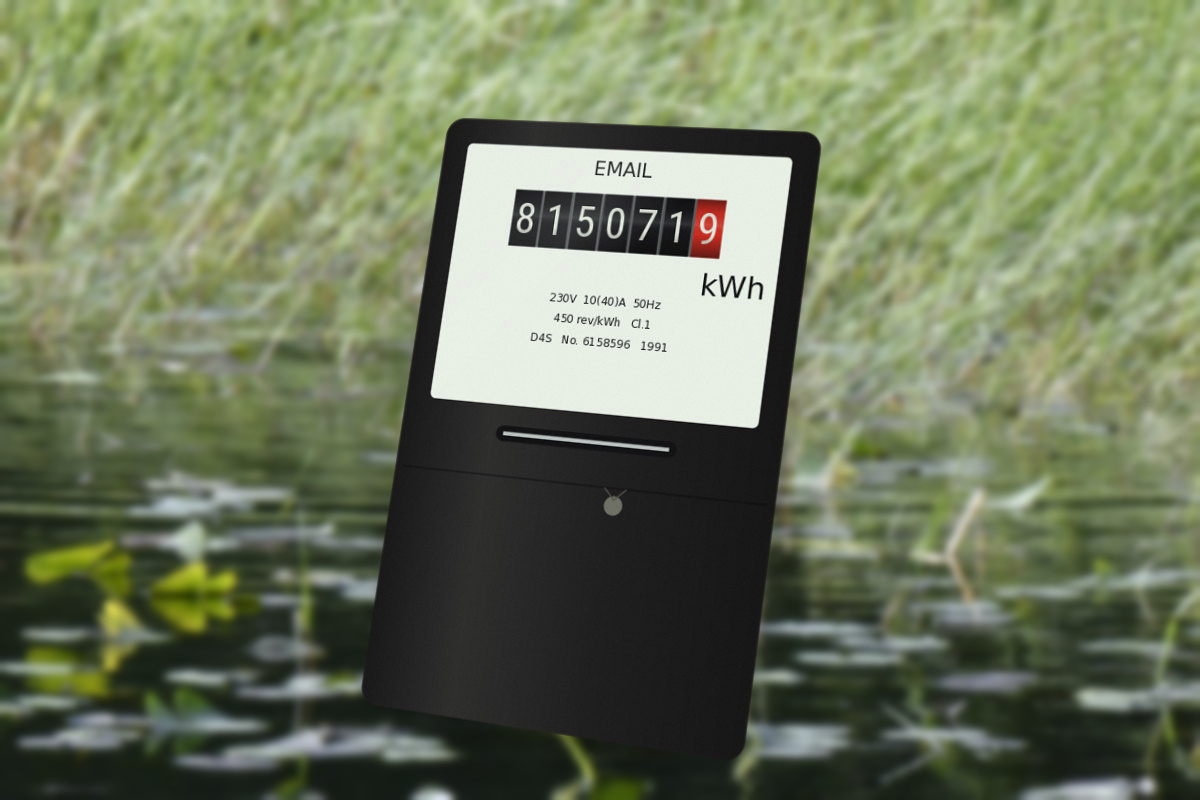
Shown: 815071.9 kWh
